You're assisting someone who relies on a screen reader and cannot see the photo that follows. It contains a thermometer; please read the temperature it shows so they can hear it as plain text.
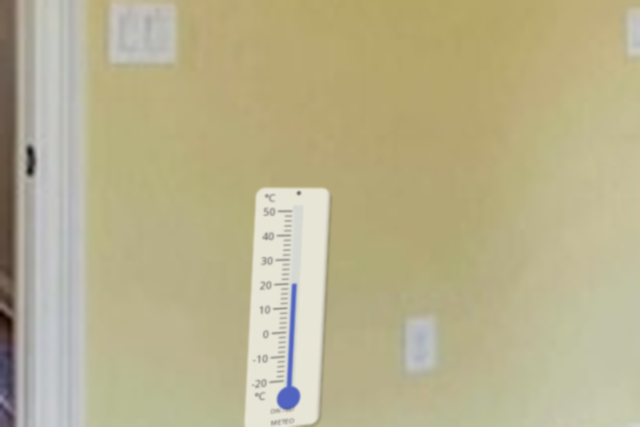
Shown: 20 °C
